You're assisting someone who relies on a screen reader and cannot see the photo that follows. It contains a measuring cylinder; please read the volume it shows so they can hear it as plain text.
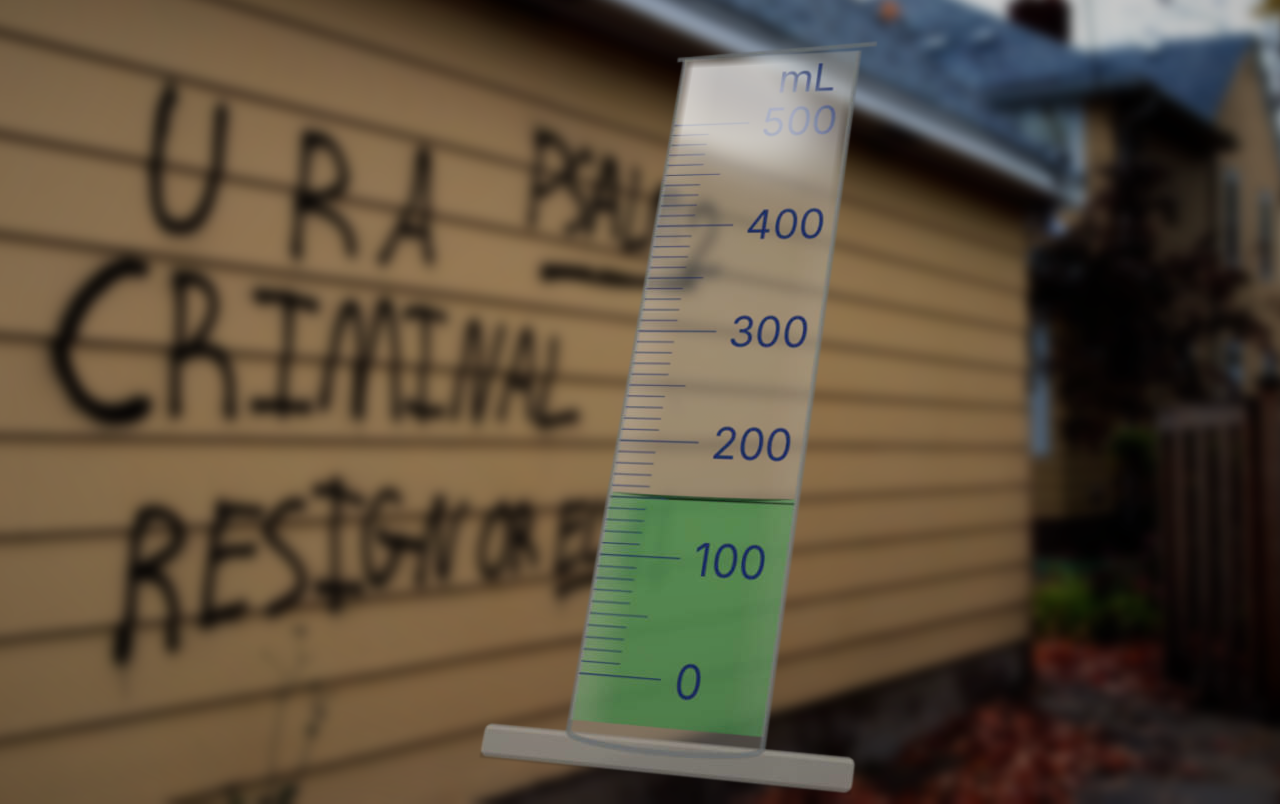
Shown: 150 mL
